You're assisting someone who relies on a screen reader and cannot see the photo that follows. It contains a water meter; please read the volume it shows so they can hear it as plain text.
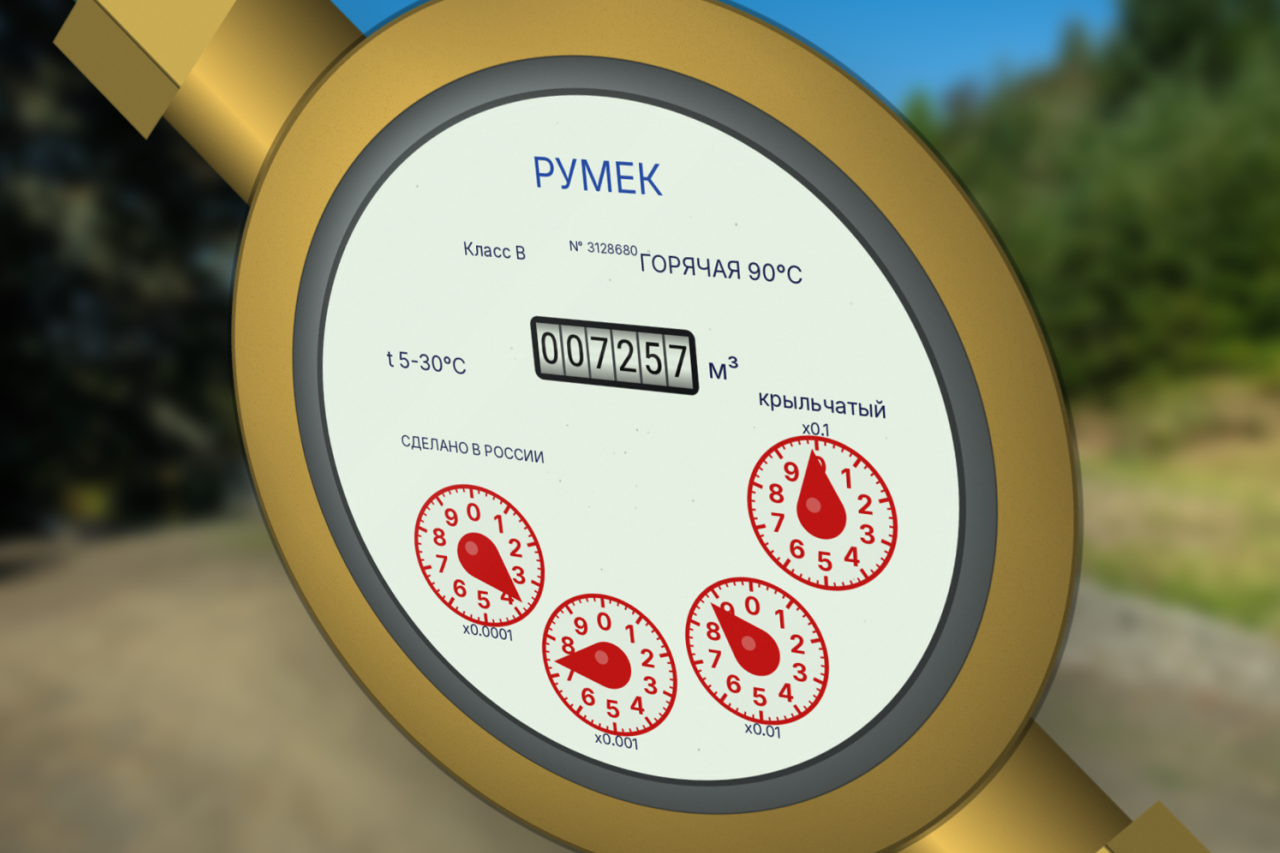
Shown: 7256.9873 m³
